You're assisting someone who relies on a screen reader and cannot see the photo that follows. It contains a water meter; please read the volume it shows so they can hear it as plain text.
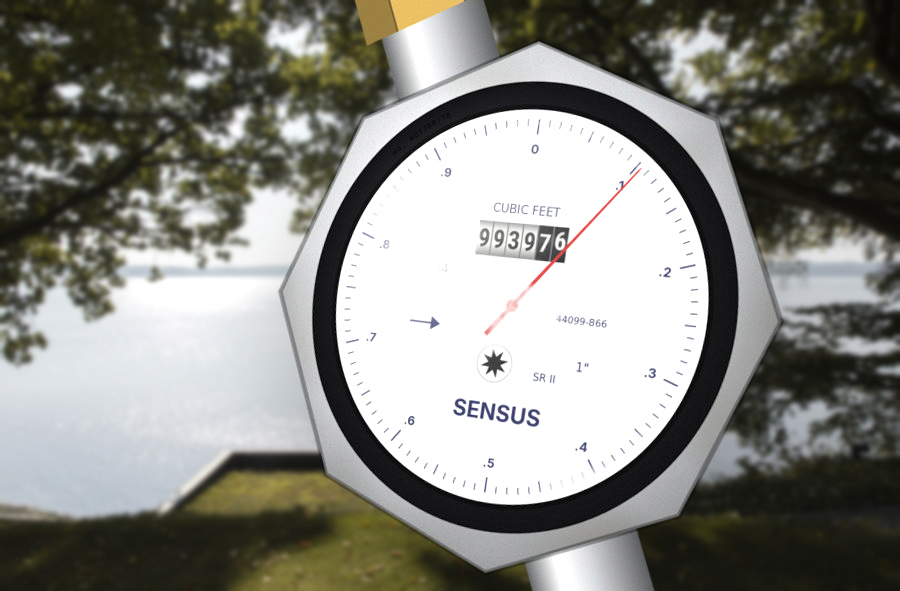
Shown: 993976.10 ft³
